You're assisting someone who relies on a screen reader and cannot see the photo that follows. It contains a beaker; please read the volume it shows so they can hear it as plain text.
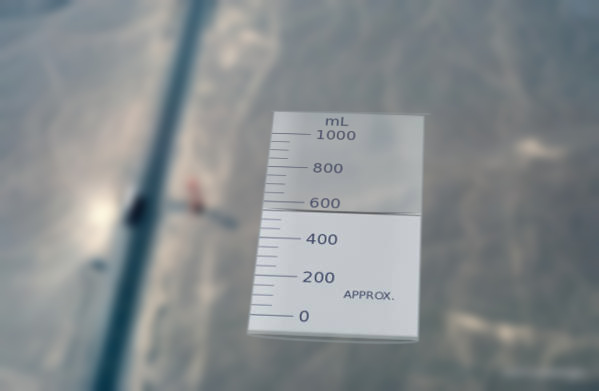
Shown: 550 mL
